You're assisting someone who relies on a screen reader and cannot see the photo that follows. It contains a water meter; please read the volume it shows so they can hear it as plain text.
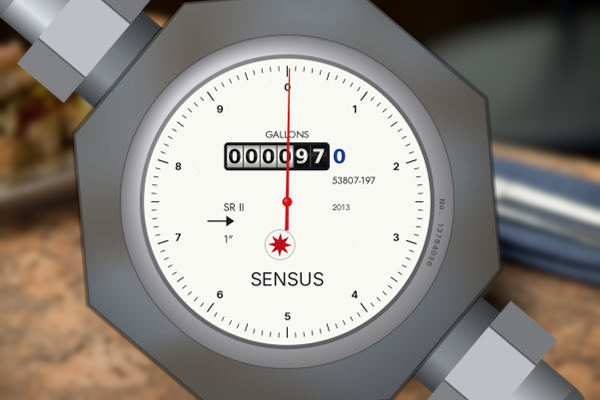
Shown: 970.0 gal
